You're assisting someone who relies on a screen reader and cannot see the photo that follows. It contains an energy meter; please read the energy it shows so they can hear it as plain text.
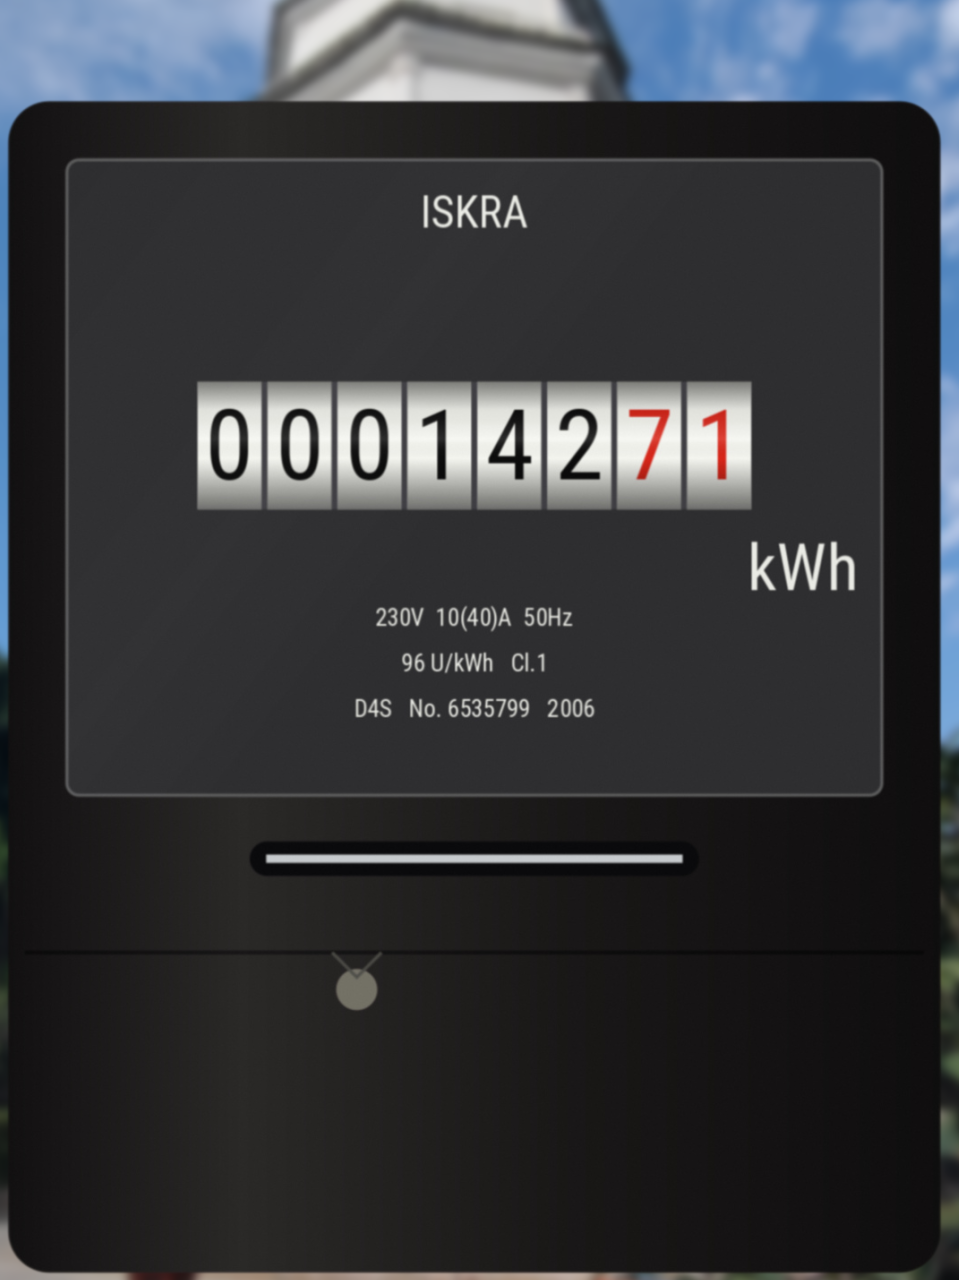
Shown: 142.71 kWh
